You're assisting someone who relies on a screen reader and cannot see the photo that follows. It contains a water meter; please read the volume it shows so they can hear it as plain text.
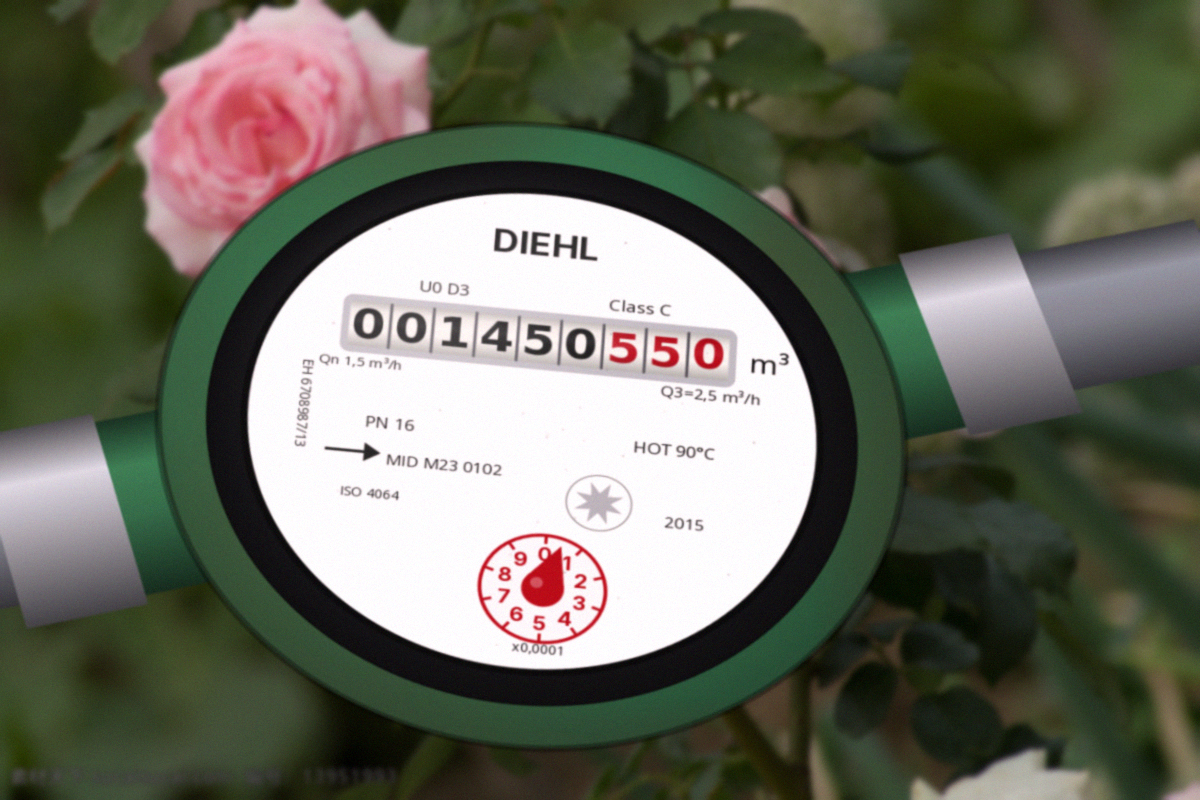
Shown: 1450.5500 m³
